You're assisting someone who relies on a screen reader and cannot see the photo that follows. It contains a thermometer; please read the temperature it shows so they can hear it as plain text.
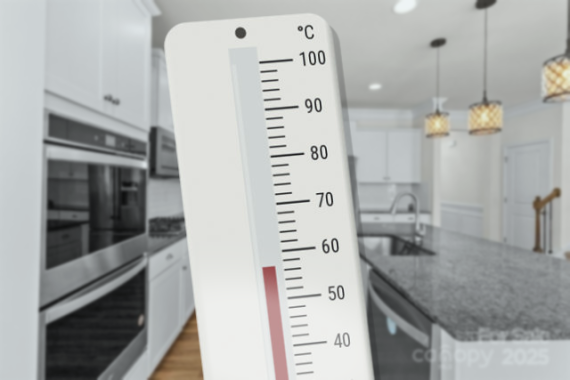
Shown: 57 °C
